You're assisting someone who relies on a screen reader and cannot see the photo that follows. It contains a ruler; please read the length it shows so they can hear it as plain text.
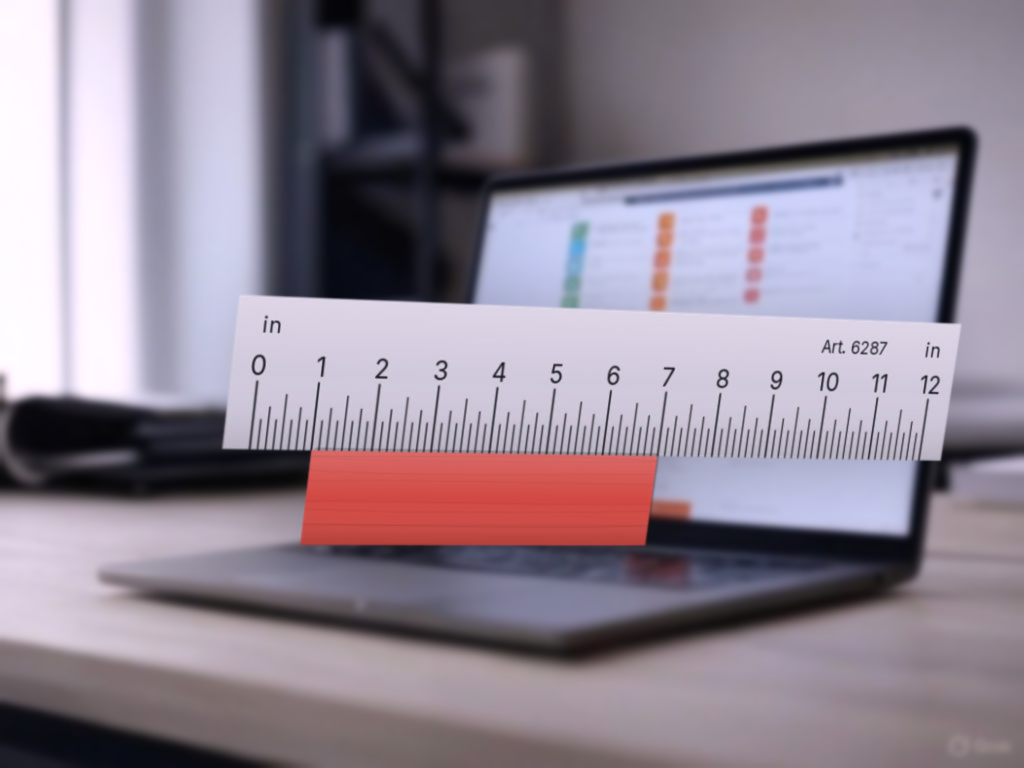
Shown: 6 in
